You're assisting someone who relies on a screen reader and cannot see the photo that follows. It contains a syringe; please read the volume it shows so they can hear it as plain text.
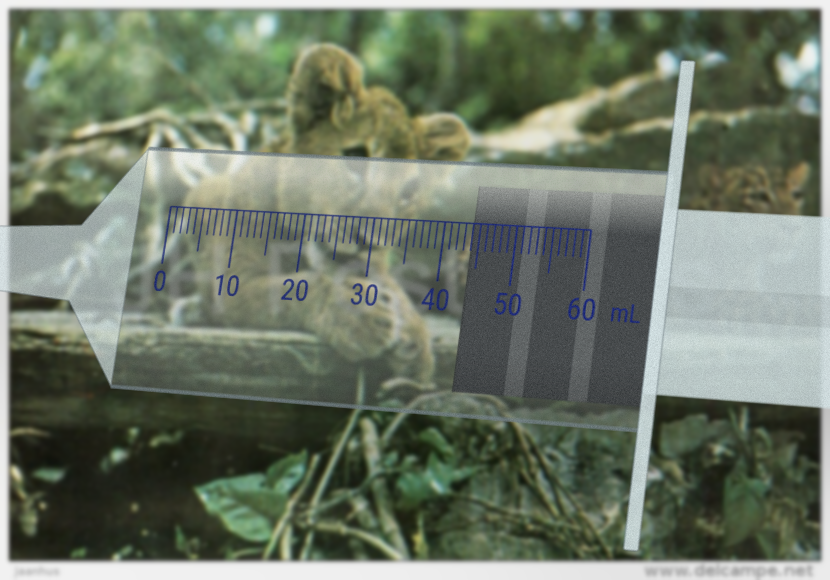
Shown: 44 mL
